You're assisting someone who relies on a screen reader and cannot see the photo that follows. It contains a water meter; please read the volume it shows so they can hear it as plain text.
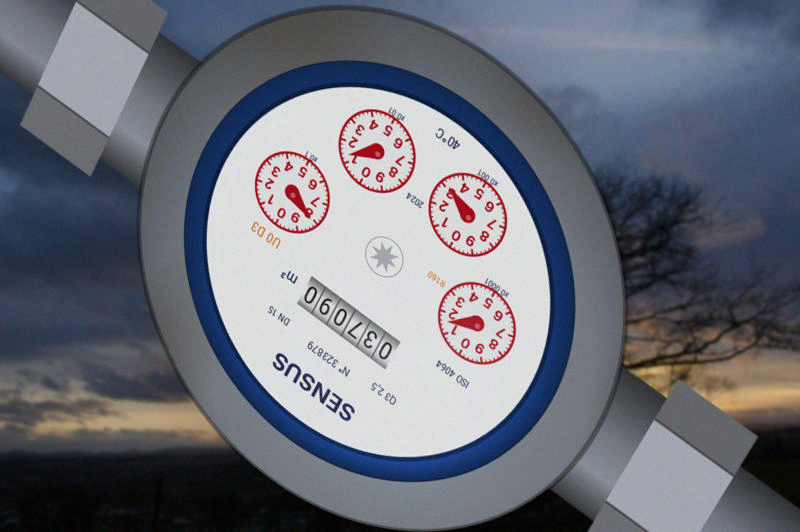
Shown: 37090.8131 m³
